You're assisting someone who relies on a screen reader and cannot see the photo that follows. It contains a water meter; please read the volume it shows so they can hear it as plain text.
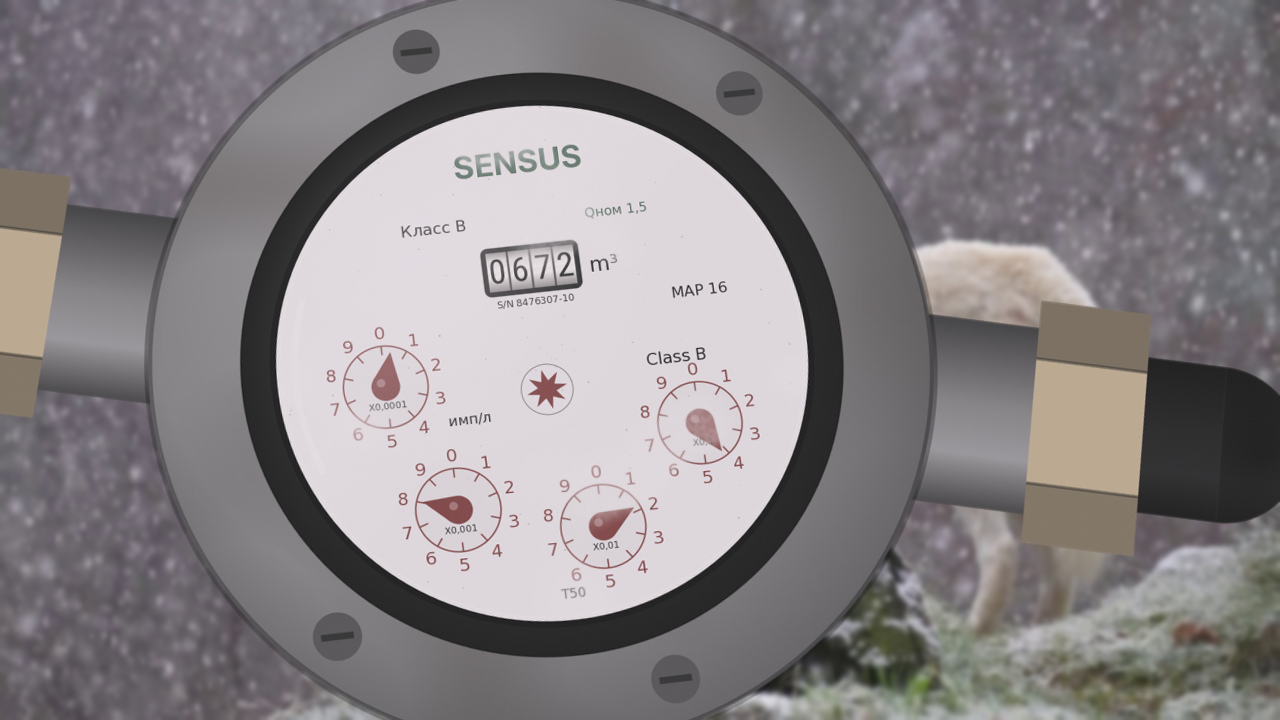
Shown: 672.4180 m³
